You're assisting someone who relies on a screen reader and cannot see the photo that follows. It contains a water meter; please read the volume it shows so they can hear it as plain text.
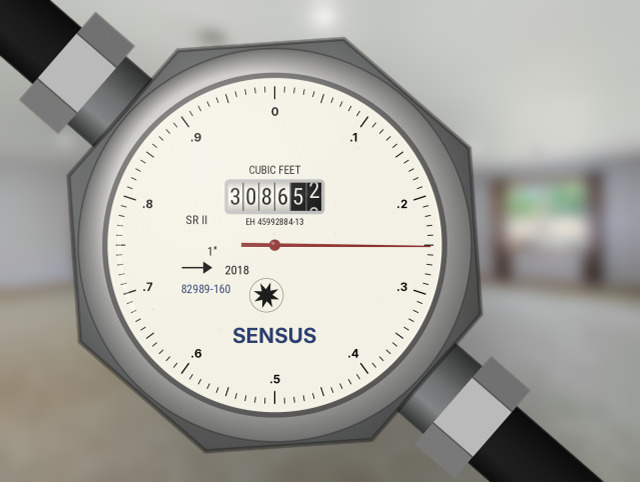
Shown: 308652.25 ft³
